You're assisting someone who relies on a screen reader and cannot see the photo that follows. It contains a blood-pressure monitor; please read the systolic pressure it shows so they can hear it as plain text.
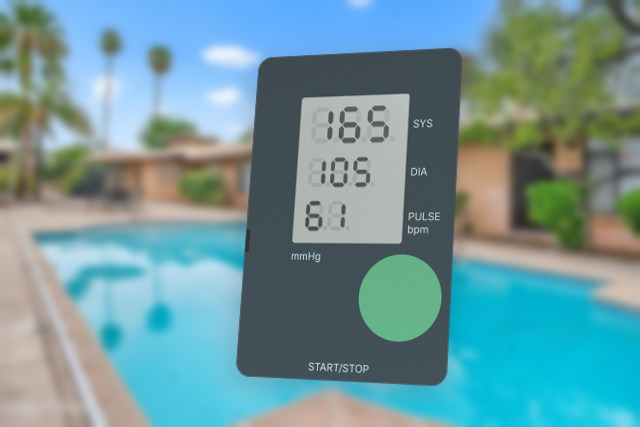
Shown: 165 mmHg
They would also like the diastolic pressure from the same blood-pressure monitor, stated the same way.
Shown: 105 mmHg
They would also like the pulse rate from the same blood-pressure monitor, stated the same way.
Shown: 61 bpm
